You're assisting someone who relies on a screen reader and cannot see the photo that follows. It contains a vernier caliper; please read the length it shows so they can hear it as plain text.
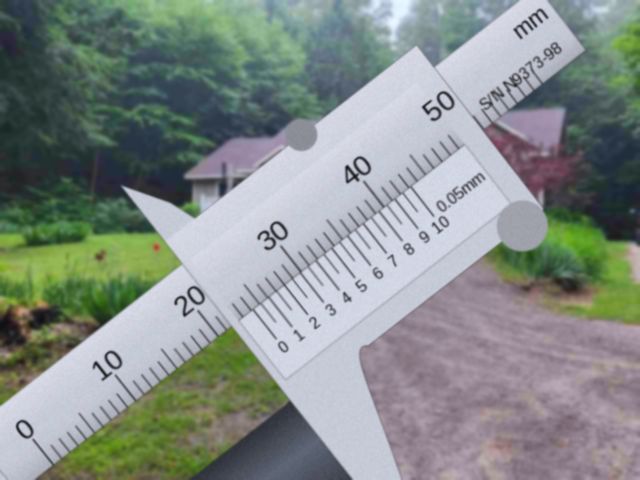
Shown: 24.2 mm
